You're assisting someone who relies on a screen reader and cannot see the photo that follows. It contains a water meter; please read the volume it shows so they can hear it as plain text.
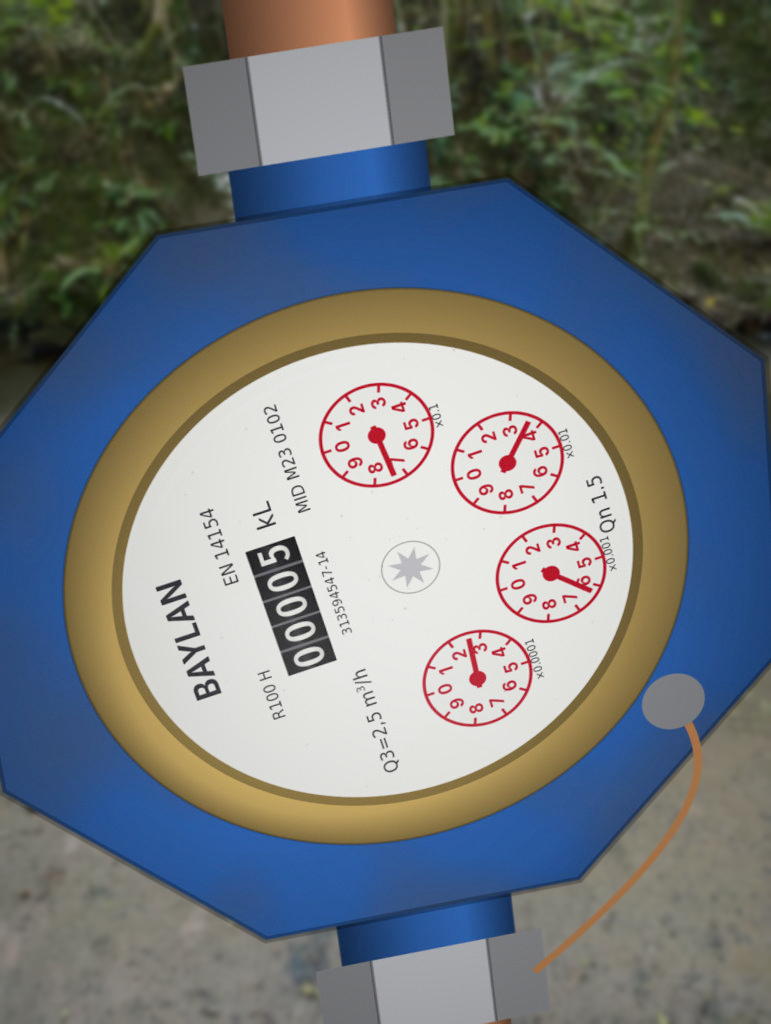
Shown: 5.7362 kL
